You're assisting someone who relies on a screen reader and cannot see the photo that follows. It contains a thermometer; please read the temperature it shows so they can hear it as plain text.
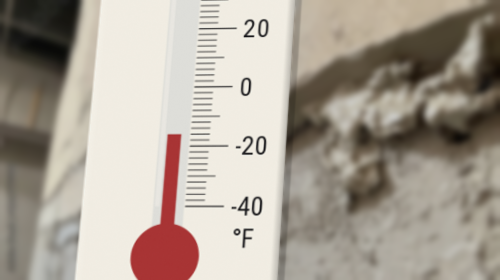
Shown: -16 °F
